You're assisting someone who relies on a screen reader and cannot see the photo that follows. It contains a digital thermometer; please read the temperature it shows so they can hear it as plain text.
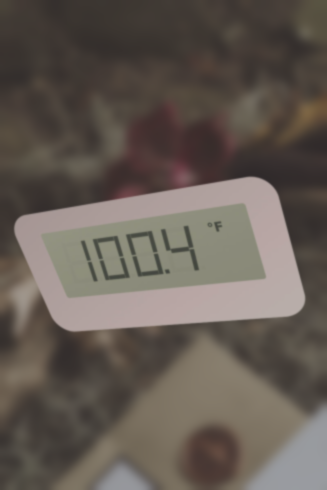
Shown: 100.4 °F
